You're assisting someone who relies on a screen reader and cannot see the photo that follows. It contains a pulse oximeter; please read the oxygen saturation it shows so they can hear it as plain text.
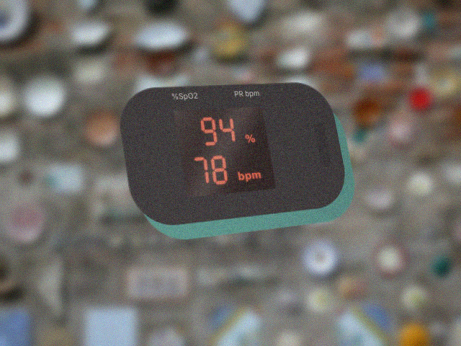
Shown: 94 %
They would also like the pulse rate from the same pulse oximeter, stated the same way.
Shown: 78 bpm
